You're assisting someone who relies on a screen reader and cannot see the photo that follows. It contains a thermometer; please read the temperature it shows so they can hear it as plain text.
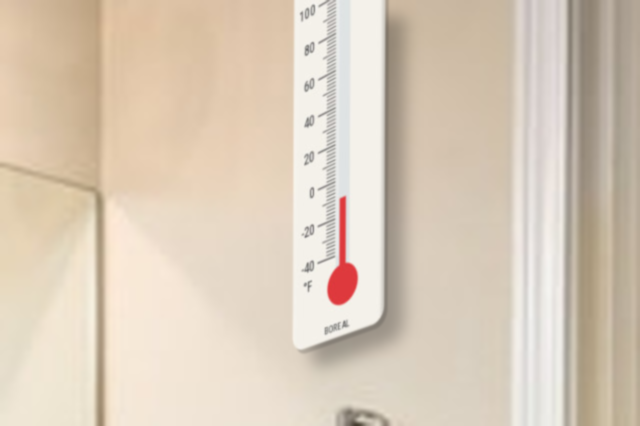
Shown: -10 °F
